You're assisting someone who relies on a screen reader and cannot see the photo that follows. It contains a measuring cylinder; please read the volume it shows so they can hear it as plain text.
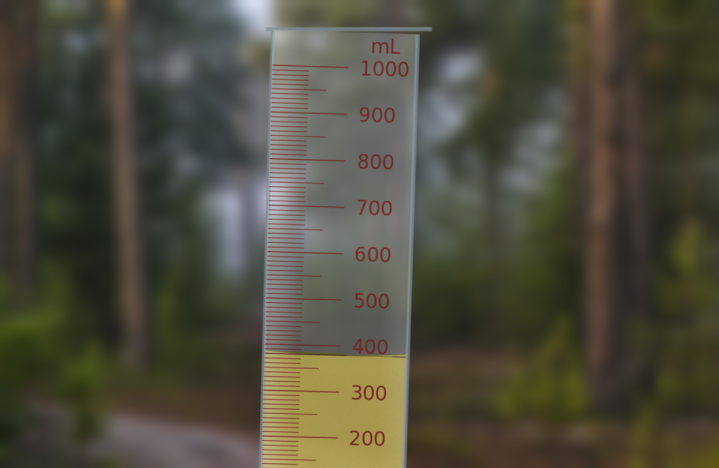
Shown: 380 mL
